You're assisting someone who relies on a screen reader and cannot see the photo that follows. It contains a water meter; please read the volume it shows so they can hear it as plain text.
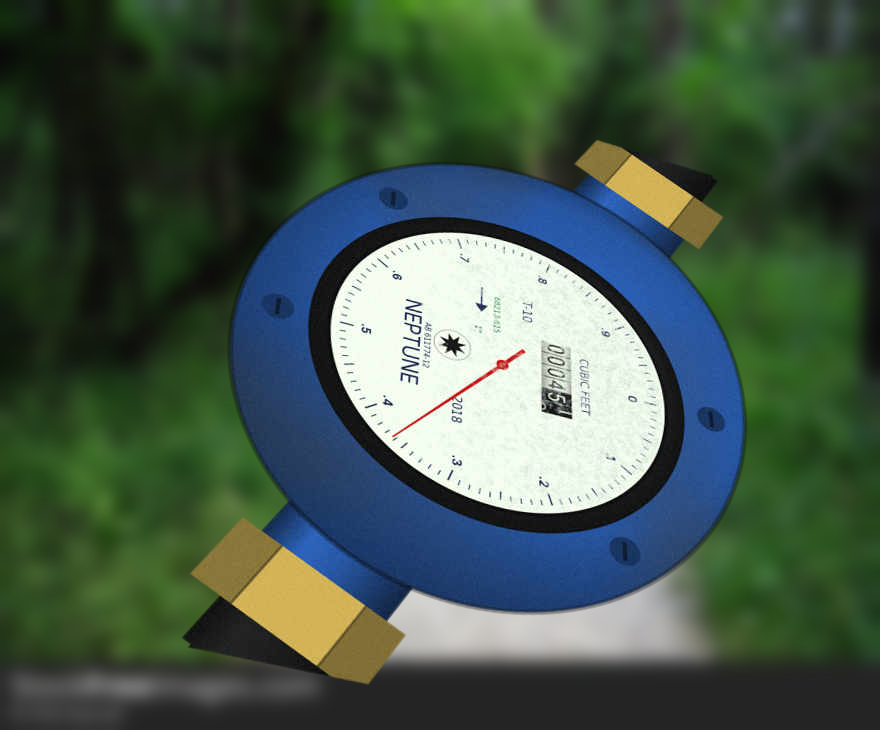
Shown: 451.36 ft³
